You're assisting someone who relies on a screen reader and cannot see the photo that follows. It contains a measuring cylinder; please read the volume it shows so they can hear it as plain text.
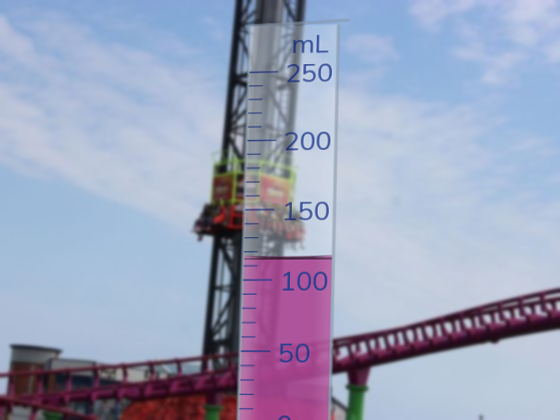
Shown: 115 mL
